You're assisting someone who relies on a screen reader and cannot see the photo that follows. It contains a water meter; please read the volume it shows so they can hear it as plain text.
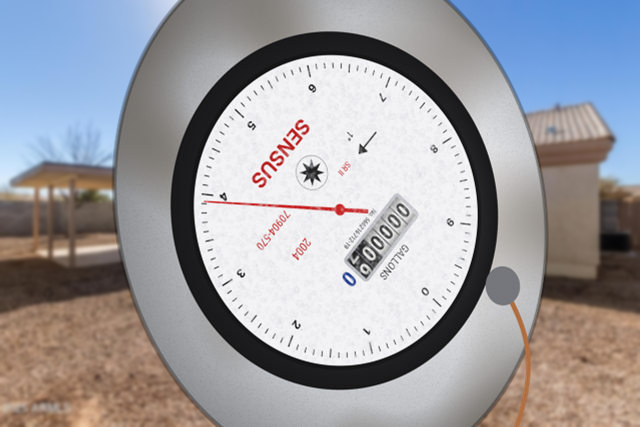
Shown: 63.9 gal
